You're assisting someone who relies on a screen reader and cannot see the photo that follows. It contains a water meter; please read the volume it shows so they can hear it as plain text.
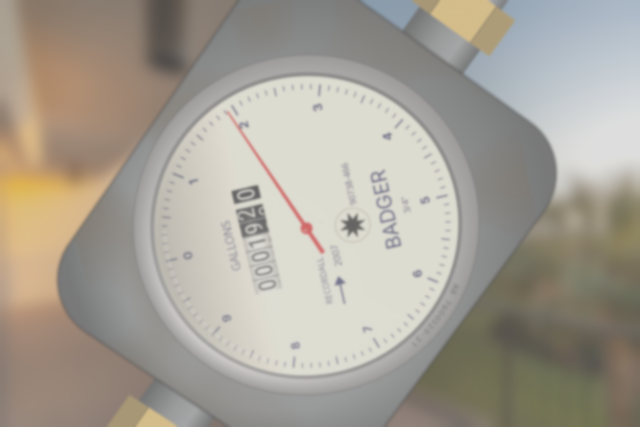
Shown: 1921.9 gal
